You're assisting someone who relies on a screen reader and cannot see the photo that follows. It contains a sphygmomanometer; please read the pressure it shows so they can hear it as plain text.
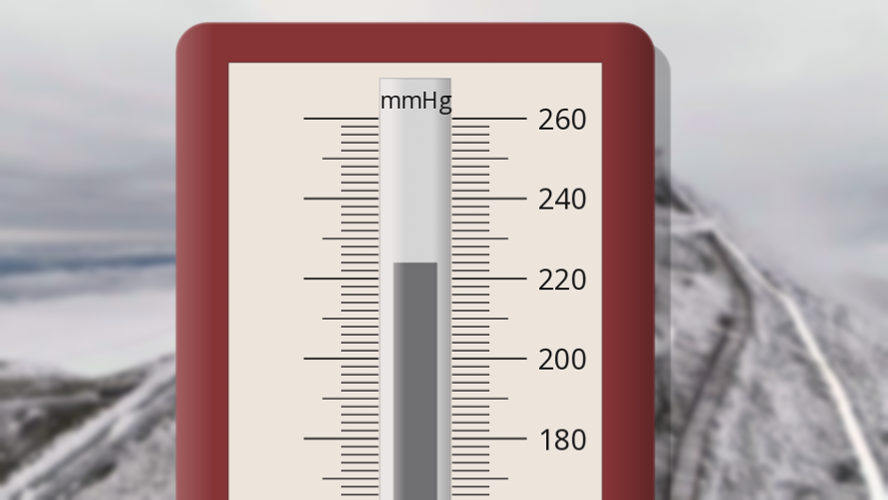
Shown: 224 mmHg
